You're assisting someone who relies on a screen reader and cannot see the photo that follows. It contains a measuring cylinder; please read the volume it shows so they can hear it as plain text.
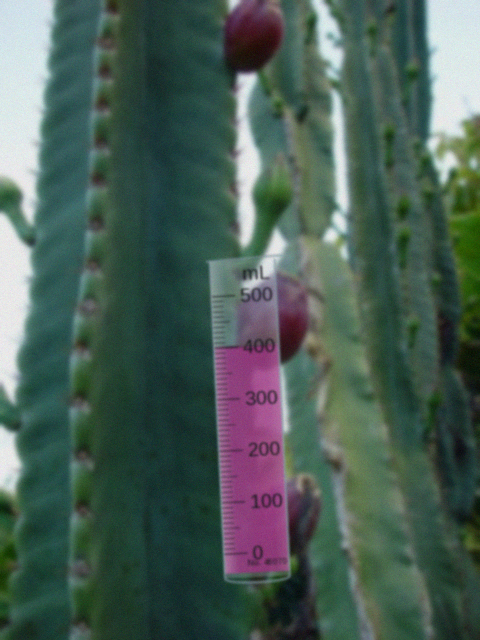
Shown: 400 mL
